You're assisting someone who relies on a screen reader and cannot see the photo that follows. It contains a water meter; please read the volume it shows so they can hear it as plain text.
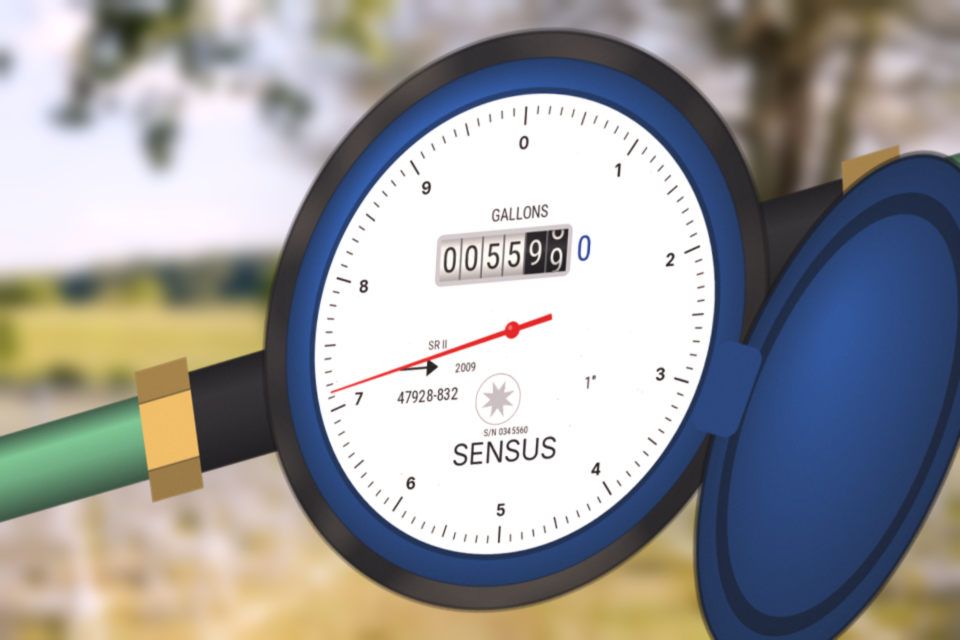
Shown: 55987.1 gal
